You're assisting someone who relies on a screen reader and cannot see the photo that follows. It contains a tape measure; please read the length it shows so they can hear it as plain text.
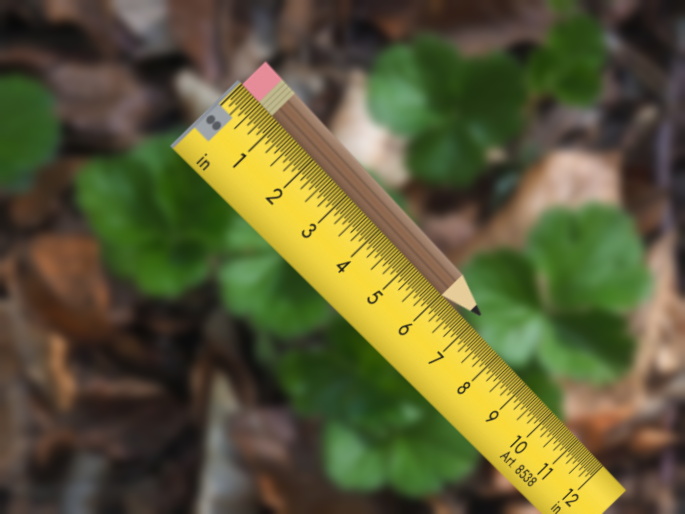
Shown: 7 in
